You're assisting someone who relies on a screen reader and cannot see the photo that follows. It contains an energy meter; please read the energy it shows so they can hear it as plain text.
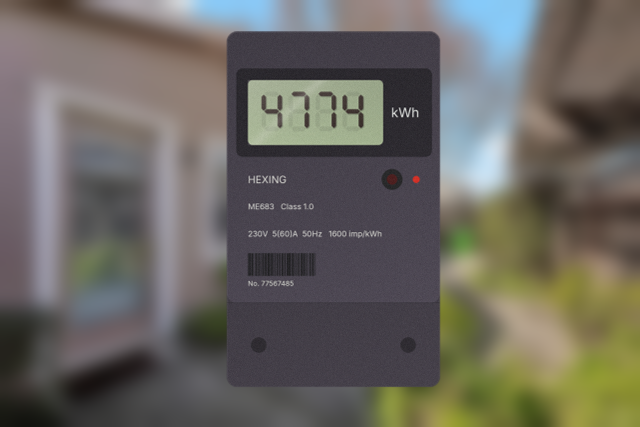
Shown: 4774 kWh
